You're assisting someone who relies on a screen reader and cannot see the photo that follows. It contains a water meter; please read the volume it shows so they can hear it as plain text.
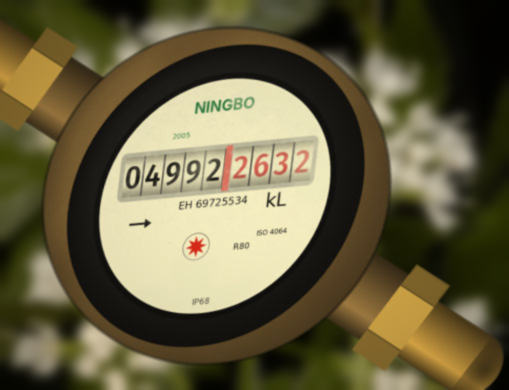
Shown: 4992.2632 kL
